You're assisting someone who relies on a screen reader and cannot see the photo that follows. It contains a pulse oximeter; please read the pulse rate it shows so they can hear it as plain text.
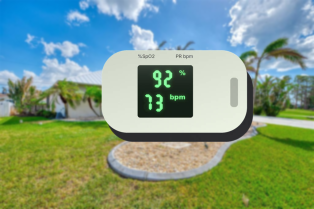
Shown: 73 bpm
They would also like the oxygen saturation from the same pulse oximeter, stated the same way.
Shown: 92 %
